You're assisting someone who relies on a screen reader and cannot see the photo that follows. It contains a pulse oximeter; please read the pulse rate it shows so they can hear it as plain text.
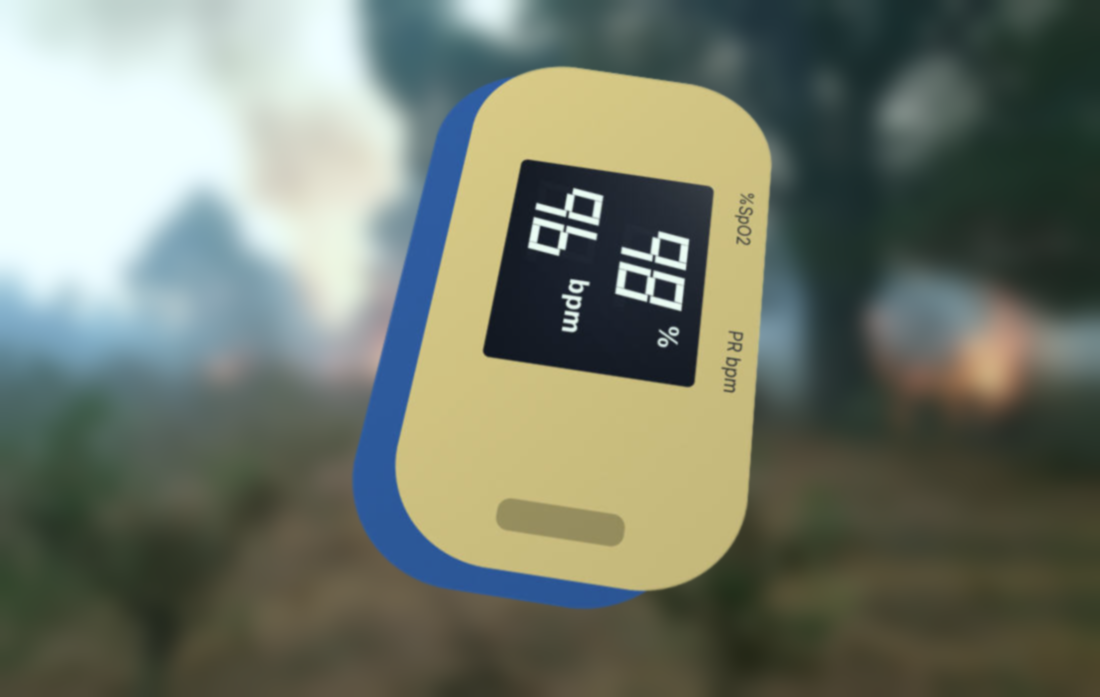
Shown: 96 bpm
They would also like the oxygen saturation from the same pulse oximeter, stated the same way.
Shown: 98 %
